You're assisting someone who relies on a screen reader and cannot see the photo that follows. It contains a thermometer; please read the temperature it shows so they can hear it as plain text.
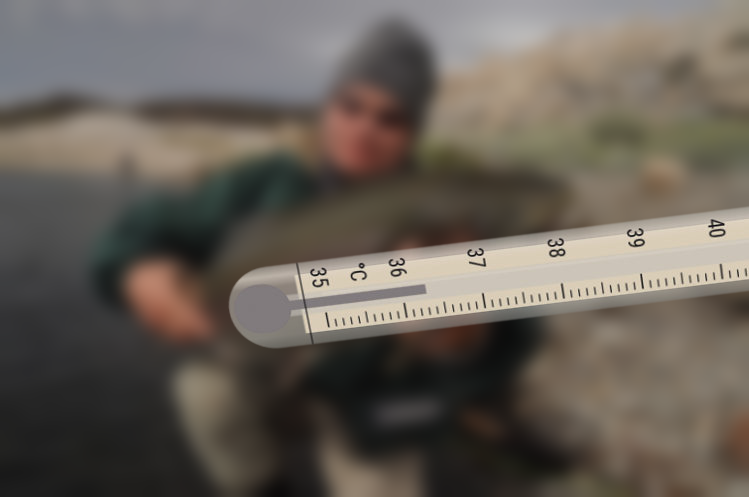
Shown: 36.3 °C
